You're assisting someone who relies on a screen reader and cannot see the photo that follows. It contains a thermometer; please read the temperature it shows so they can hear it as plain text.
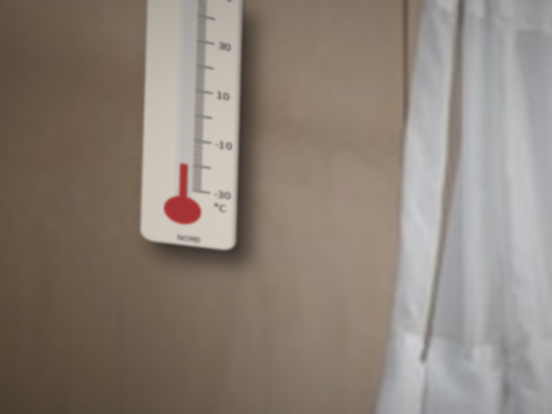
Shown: -20 °C
